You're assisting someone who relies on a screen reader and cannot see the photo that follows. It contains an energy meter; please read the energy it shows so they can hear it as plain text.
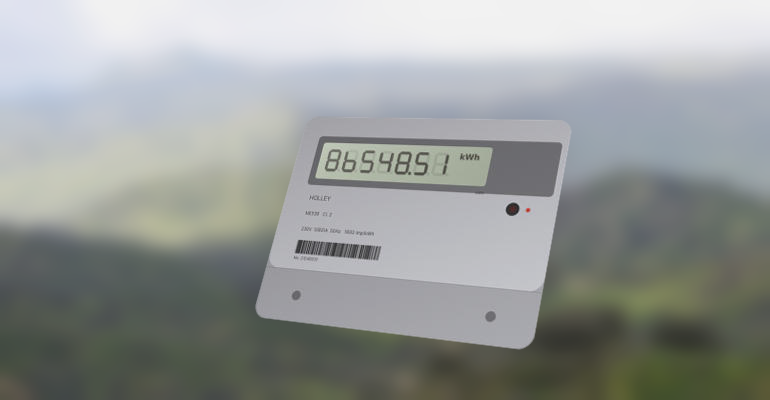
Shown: 86548.51 kWh
